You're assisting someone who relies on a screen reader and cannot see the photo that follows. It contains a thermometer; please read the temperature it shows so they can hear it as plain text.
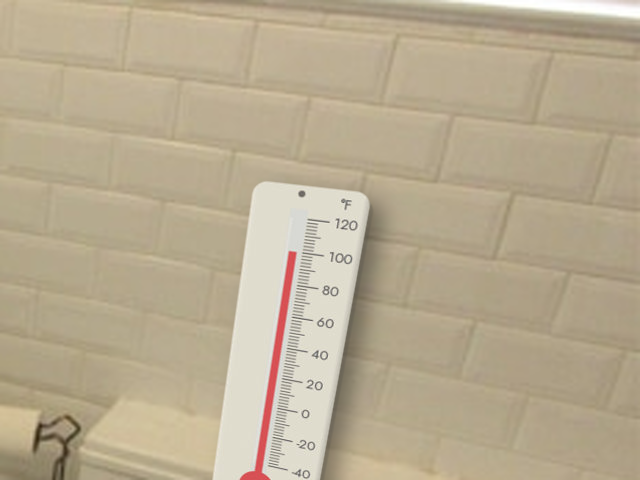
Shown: 100 °F
